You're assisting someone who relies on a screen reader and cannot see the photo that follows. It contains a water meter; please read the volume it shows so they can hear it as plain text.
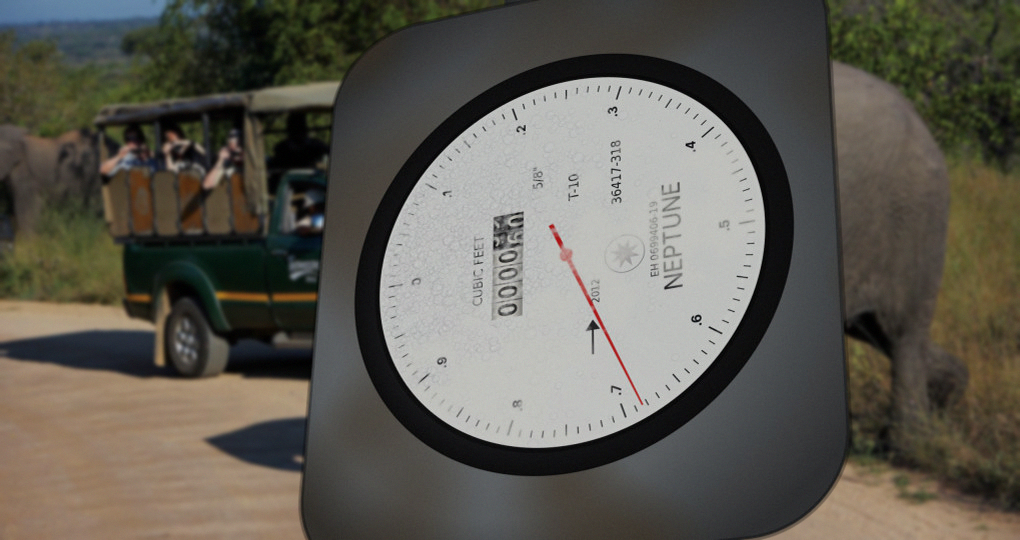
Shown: 59.68 ft³
